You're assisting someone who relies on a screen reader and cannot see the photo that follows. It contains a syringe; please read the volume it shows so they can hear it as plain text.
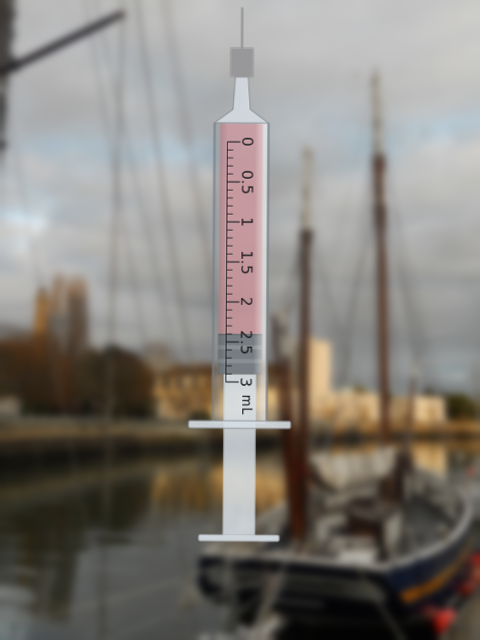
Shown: 2.4 mL
